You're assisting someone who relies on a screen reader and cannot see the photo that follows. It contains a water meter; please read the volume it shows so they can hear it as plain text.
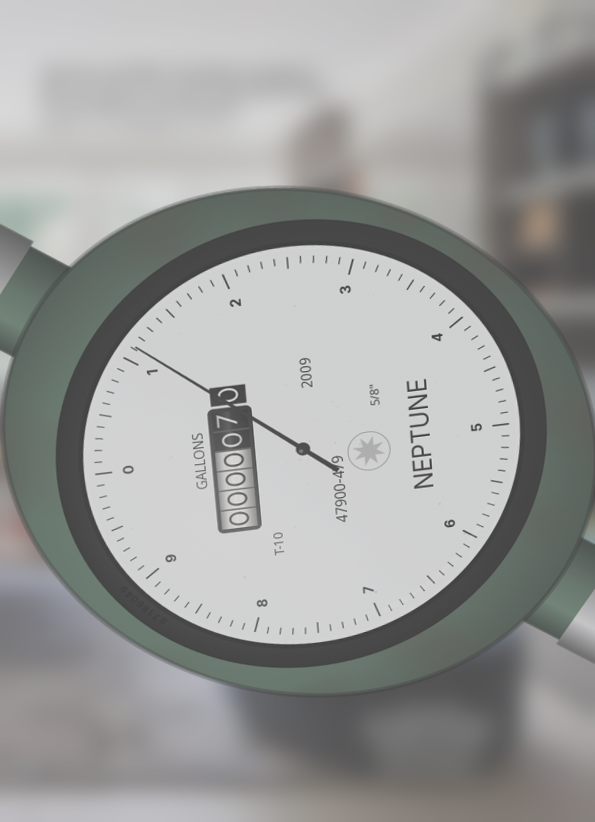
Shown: 71.1 gal
